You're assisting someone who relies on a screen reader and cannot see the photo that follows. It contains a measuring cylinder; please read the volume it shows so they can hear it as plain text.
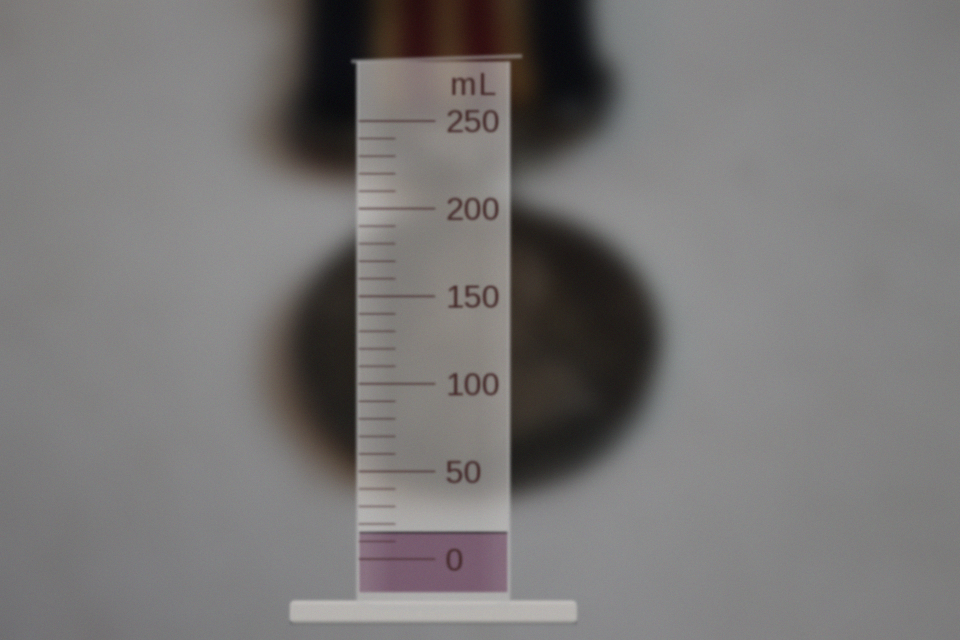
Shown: 15 mL
